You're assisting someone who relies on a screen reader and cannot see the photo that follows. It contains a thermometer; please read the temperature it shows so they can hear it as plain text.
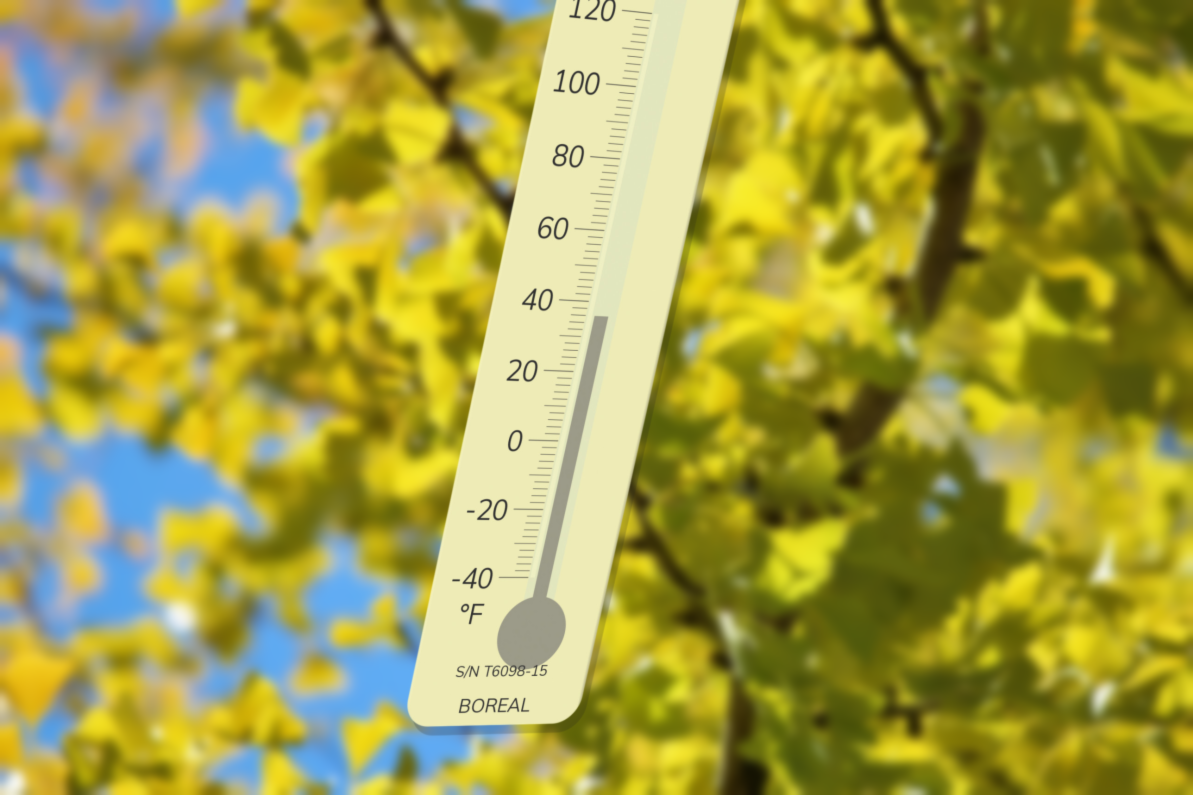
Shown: 36 °F
